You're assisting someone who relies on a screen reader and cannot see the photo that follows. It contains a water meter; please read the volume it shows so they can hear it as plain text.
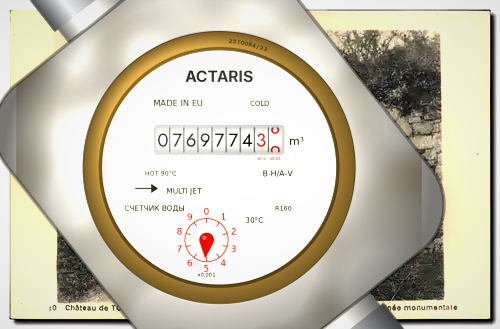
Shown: 769774.385 m³
